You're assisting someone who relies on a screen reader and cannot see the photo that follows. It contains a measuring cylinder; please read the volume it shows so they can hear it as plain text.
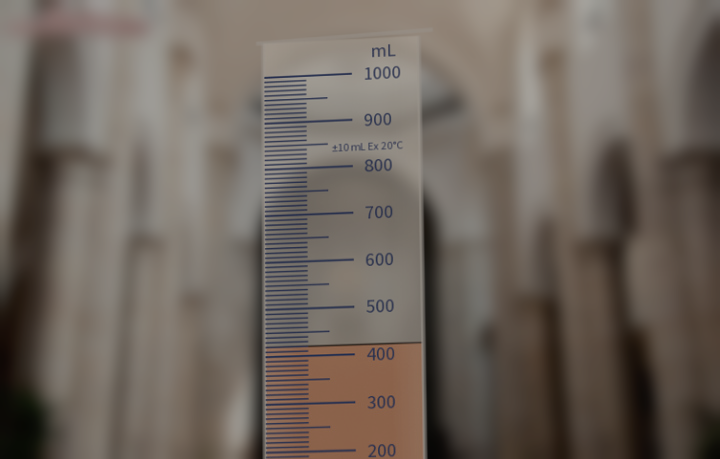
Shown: 420 mL
